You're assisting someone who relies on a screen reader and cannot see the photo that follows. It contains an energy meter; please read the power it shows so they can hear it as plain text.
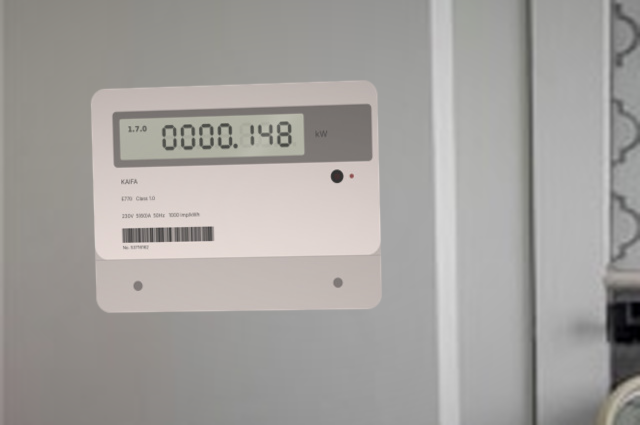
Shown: 0.148 kW
